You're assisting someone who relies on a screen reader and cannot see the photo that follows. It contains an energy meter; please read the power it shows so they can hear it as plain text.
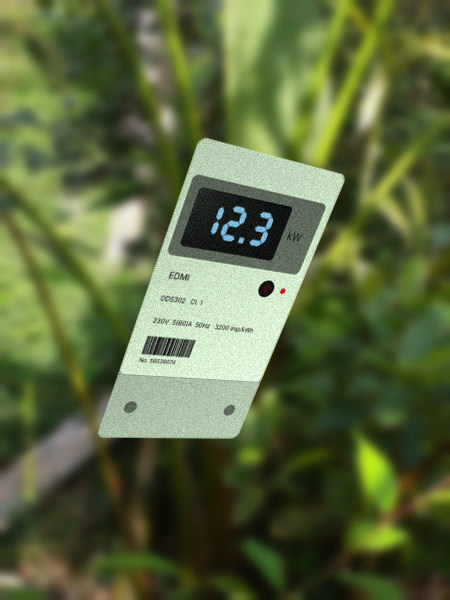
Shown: 12.3 kW
